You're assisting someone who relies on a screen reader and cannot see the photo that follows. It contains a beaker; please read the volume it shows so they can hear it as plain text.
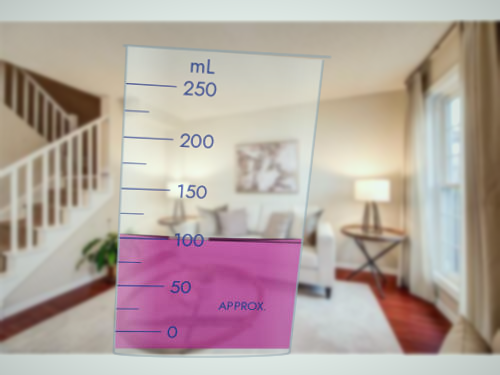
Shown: 100 mL
